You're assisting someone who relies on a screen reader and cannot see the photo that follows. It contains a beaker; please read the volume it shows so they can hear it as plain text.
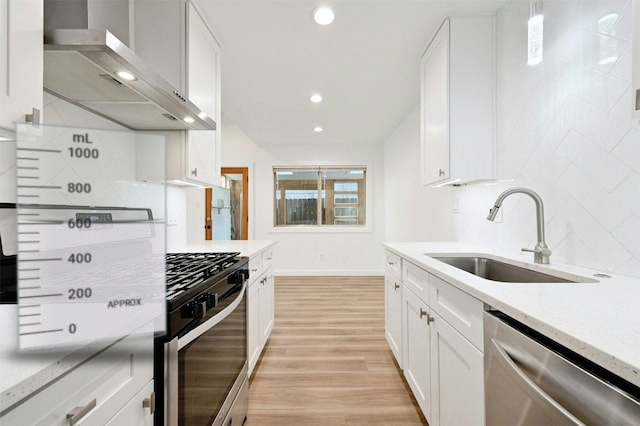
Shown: 600 mL
